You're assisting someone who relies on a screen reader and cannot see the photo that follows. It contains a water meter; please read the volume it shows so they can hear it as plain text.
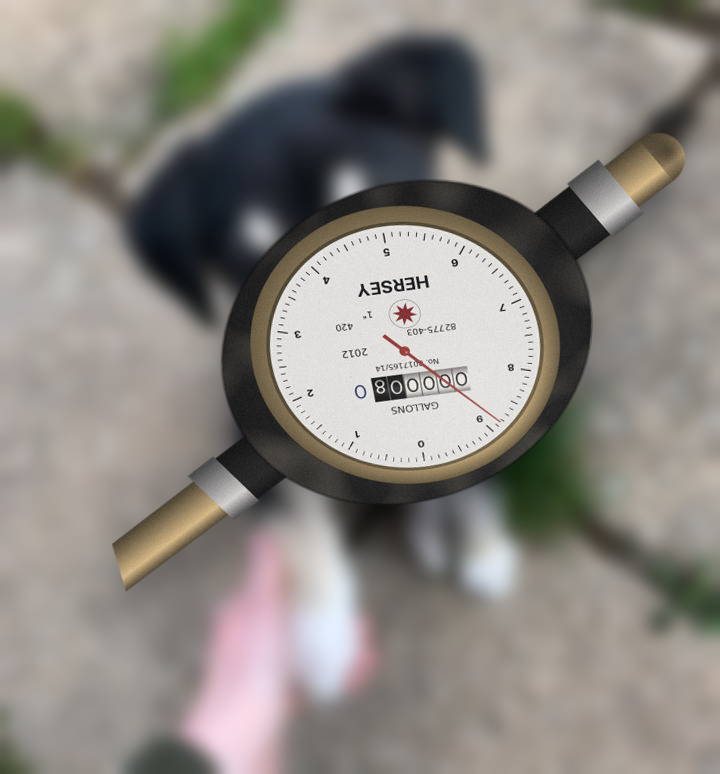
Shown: 78.8 gal
